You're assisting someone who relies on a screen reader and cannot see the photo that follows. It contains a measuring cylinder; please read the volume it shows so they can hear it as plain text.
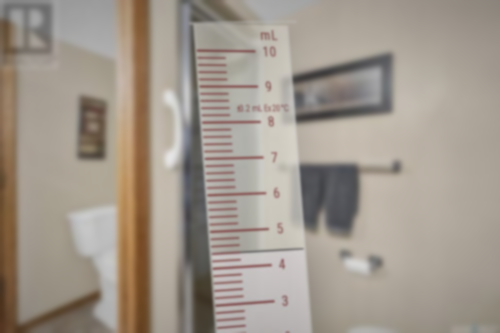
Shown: 4.4 mL
